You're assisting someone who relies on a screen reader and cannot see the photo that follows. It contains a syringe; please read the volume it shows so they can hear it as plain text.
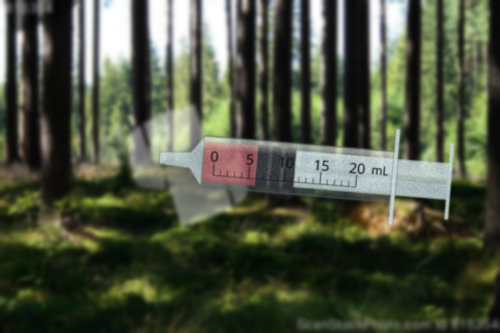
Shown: 6 mL
